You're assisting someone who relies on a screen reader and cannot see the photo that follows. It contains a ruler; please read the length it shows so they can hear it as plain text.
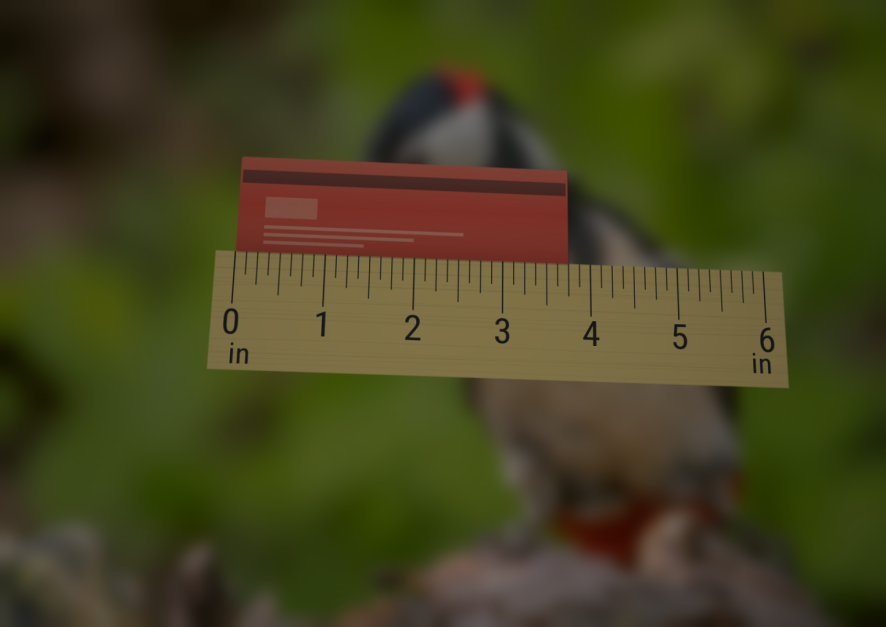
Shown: 3.75 in
